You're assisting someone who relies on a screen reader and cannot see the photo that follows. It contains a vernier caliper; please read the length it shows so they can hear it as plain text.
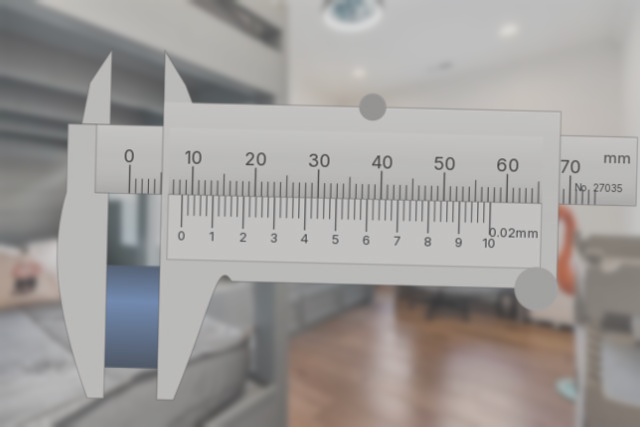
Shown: 8.4 mm
